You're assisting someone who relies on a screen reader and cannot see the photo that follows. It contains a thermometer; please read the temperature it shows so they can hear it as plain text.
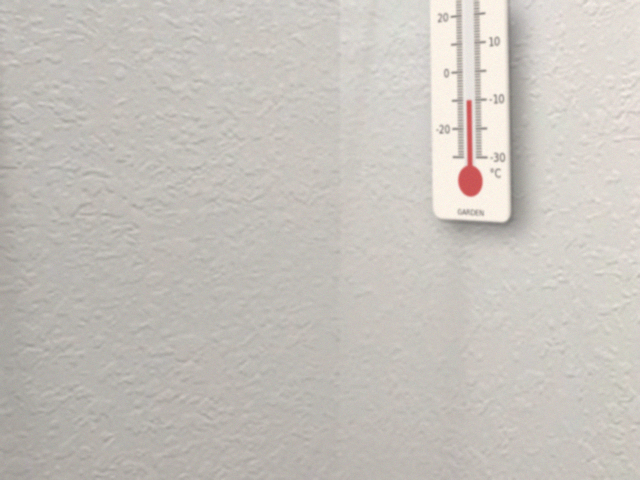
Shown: -10 °C
